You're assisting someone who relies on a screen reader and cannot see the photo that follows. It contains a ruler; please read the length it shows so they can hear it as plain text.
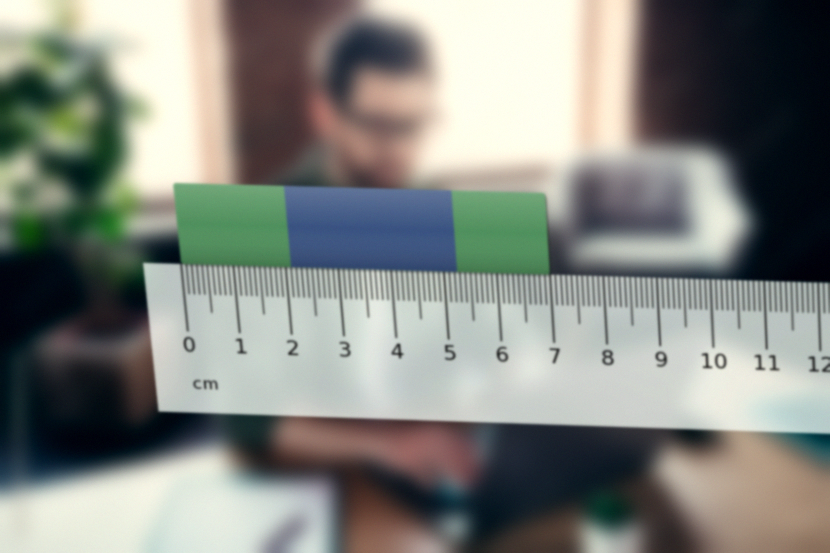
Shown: 7 cm
